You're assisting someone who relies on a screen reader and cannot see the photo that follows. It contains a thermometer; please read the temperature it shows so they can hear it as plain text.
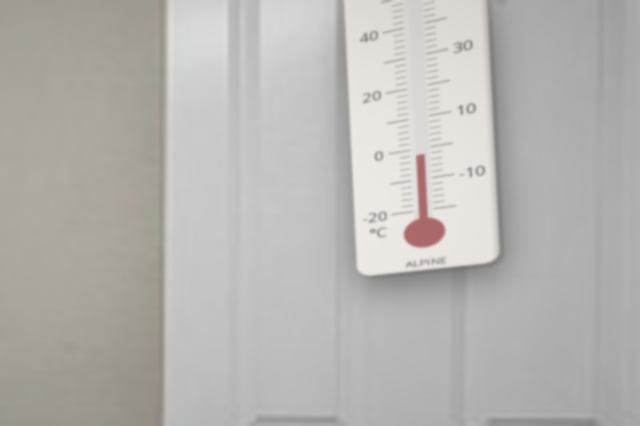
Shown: -2 °C
